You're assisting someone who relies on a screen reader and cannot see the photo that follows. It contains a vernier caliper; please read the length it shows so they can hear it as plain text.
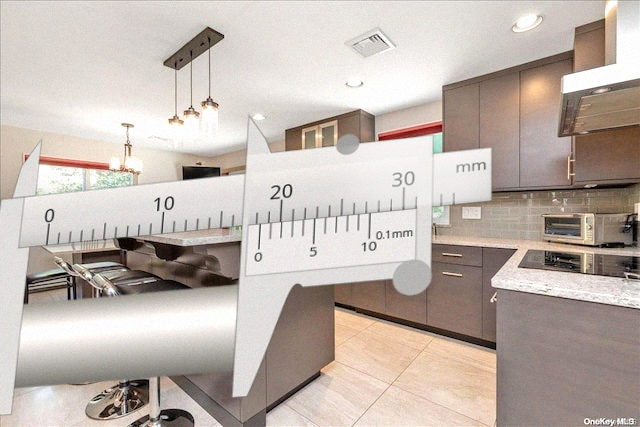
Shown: 18.3 mm
